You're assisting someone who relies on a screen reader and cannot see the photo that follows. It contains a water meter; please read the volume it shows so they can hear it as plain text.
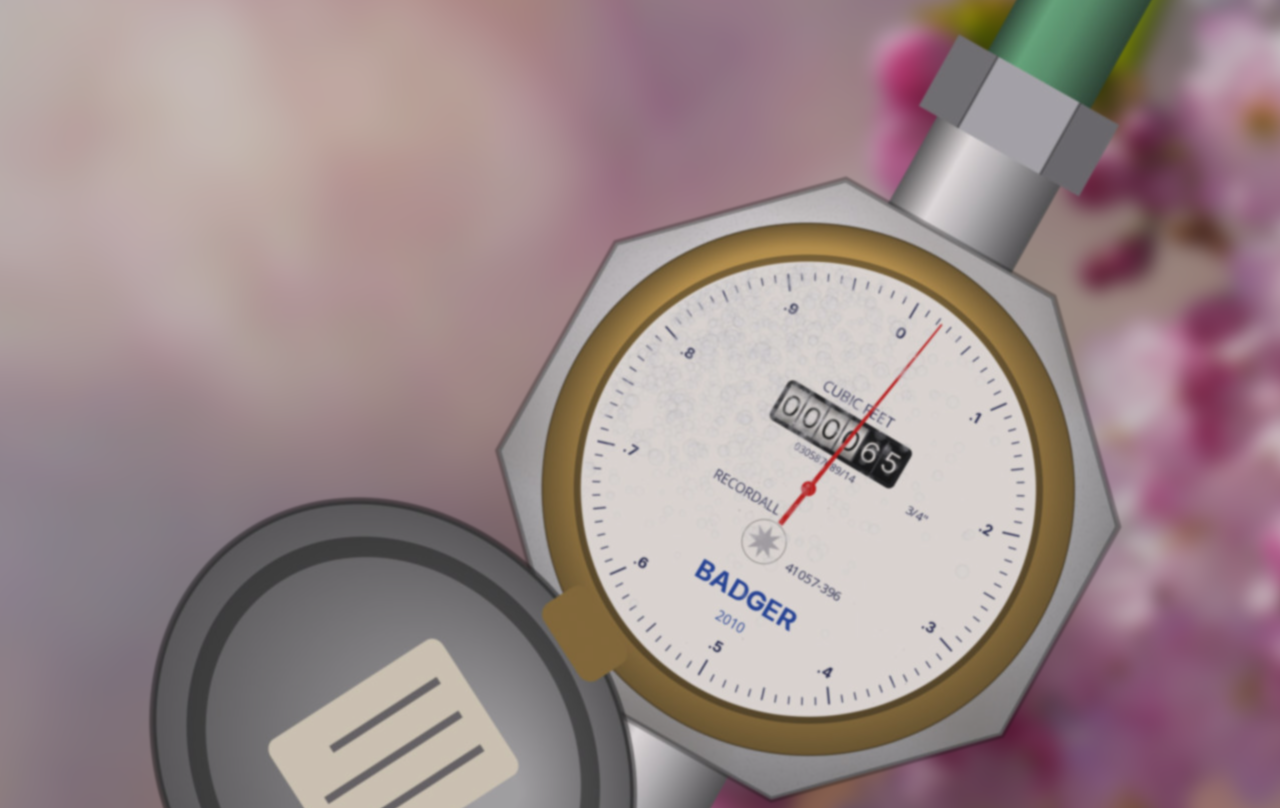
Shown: 65.02 ft³
